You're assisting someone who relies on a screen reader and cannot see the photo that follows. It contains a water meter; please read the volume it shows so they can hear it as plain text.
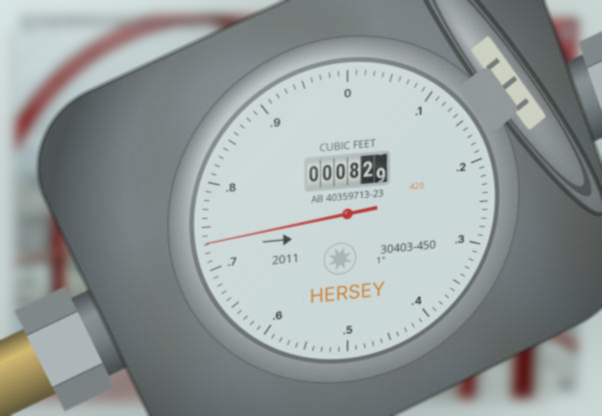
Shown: 828.73 ft³
